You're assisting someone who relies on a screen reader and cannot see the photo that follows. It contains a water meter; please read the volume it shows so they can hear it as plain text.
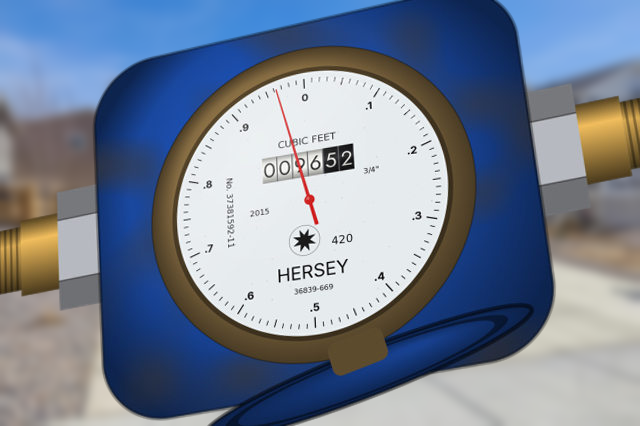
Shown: 9651.96 ft³
